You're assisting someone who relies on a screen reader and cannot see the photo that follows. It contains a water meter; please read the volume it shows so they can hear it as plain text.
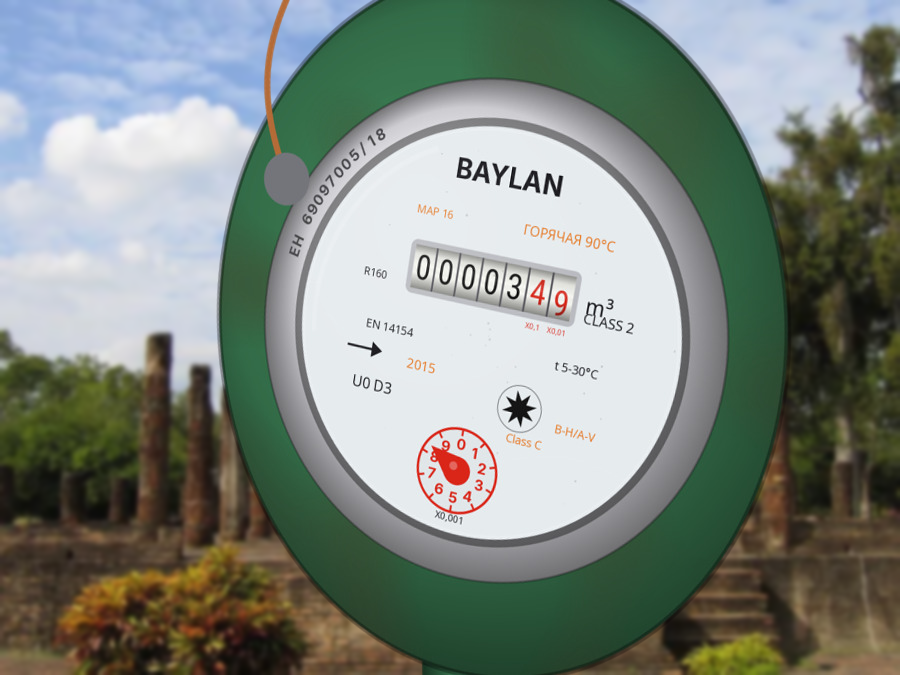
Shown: 3.488 m³
